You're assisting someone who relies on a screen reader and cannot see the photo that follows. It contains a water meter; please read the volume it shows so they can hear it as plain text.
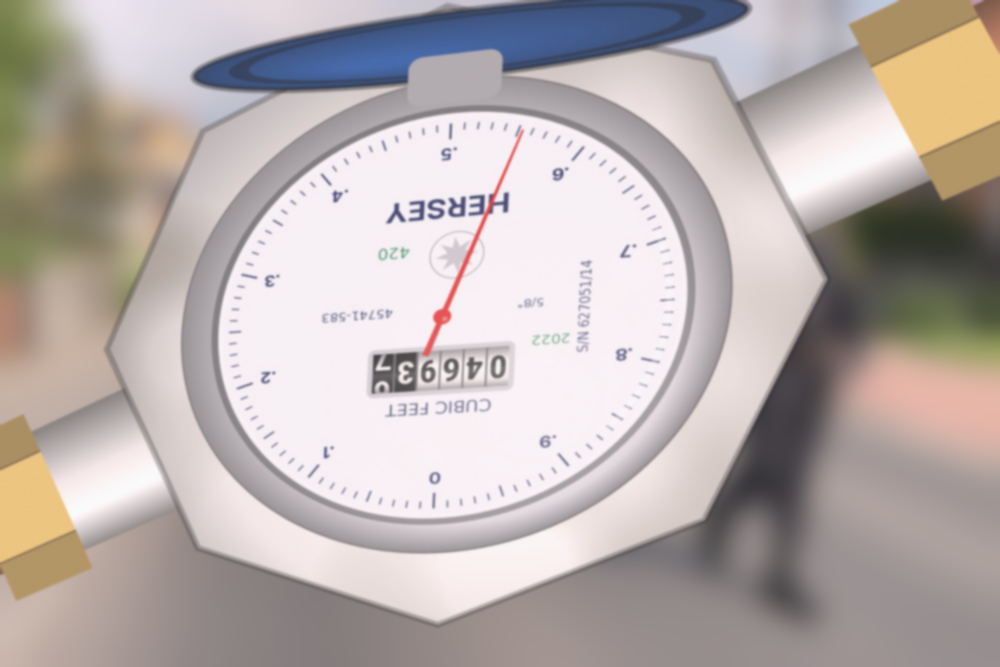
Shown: 46936.55 ft³
